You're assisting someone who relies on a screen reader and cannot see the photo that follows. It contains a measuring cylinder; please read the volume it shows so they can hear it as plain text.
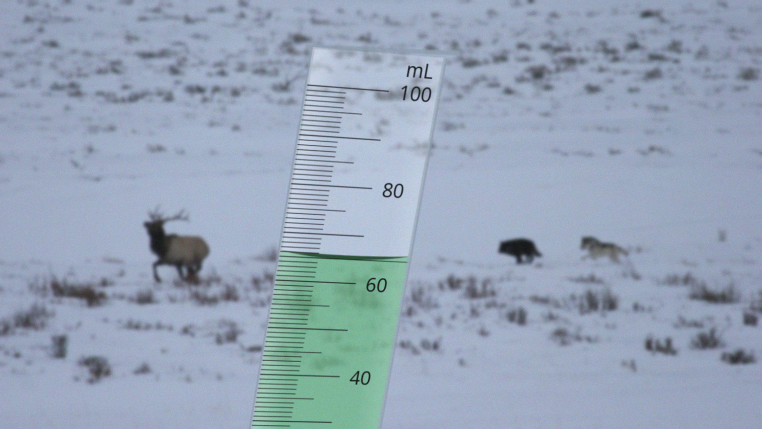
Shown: 65 mL
